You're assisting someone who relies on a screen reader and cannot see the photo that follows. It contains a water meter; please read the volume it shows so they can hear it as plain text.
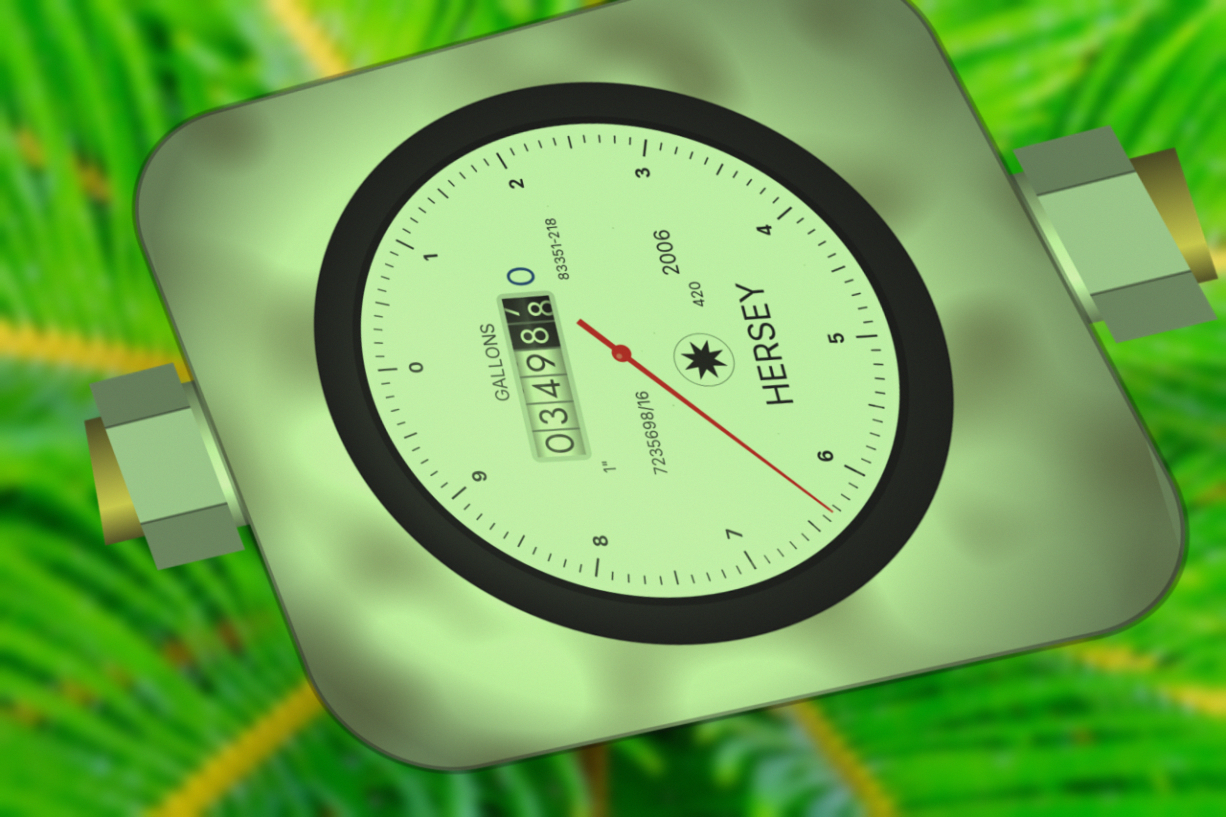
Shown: 349876.3 gal
